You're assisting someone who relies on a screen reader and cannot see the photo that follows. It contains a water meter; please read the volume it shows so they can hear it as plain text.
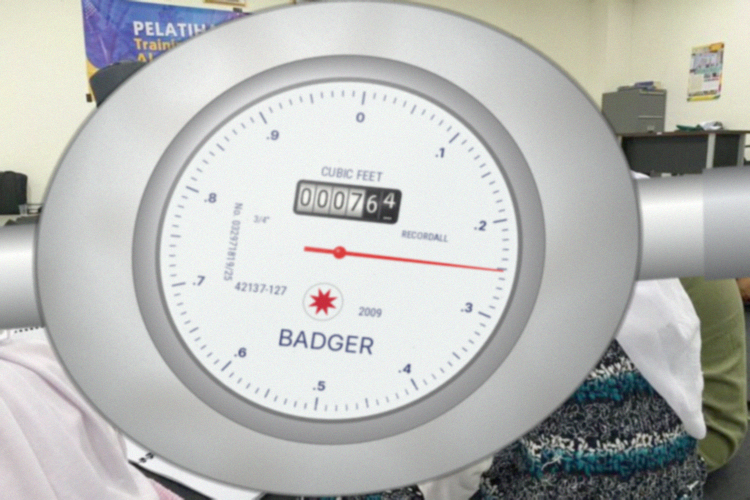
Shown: 764.25 ft³
